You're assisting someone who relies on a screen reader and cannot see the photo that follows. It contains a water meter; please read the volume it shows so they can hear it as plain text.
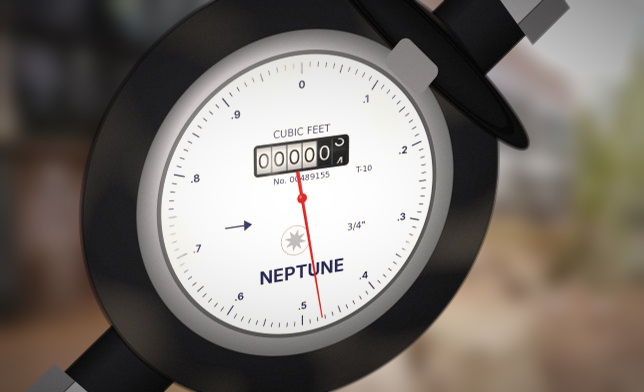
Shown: 3.47 ft³
